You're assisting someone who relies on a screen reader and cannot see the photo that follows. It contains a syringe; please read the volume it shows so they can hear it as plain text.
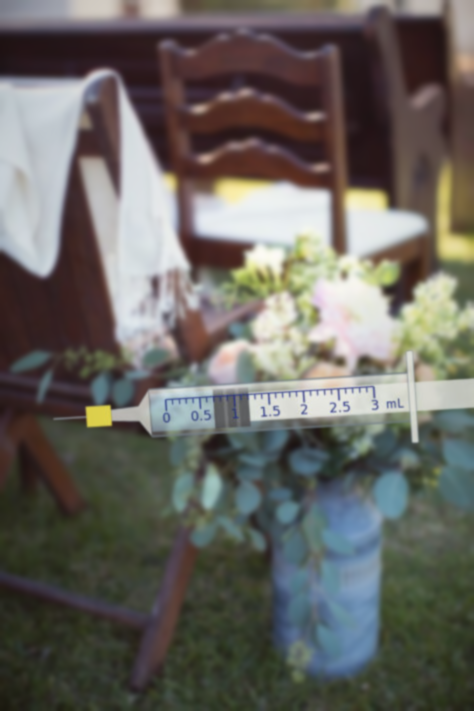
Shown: 0.7 mL
